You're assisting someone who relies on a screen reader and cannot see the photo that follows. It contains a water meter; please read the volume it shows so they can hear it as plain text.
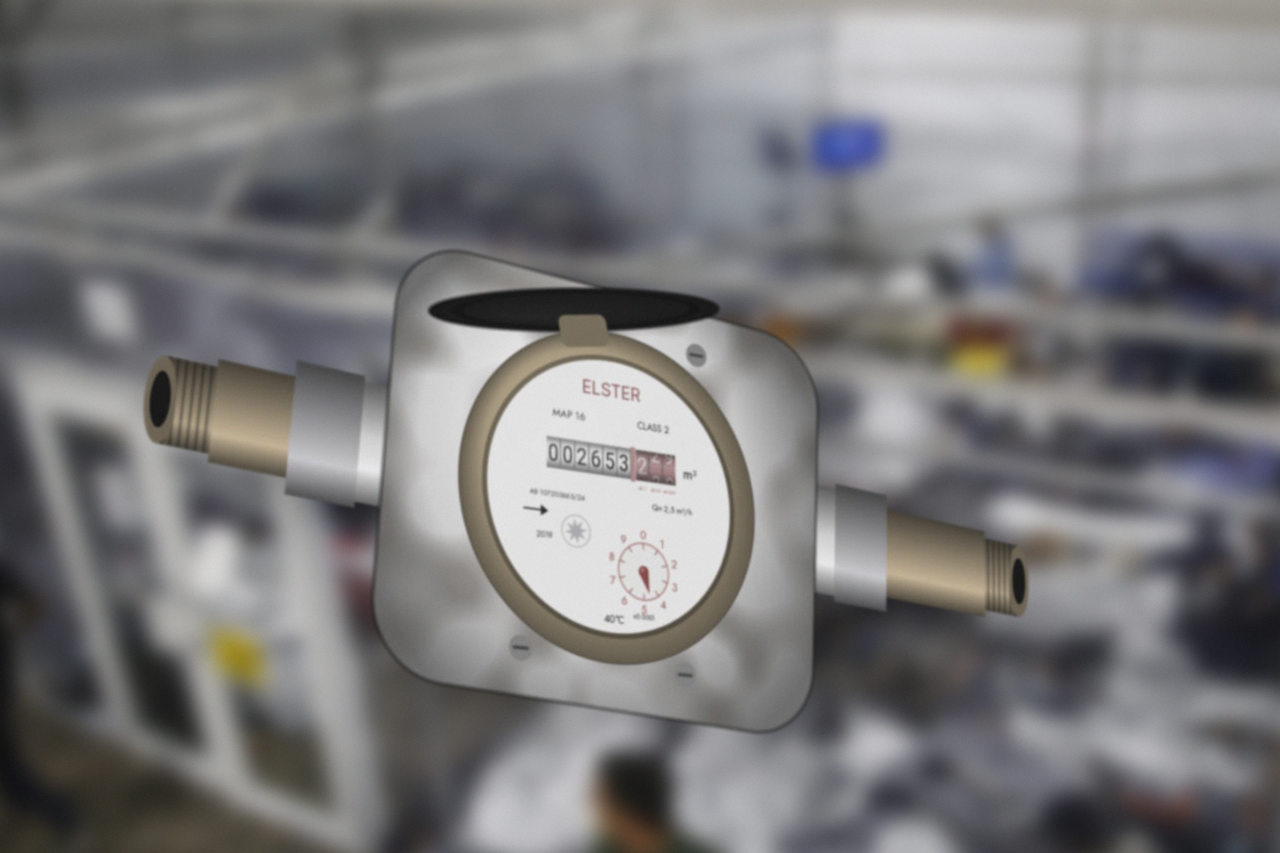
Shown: 2653.2294 m³
